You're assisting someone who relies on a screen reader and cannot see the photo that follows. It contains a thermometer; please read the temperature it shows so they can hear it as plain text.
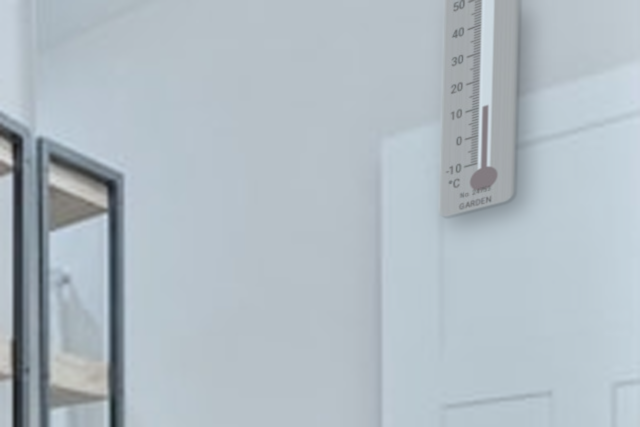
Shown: 10 °C
